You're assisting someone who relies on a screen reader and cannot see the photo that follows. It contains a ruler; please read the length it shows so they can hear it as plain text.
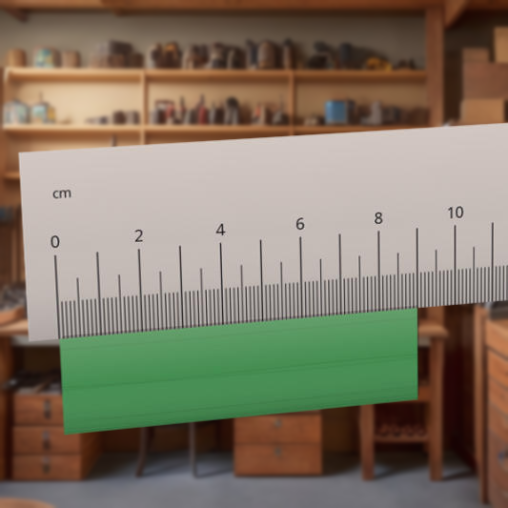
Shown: 9 cm
